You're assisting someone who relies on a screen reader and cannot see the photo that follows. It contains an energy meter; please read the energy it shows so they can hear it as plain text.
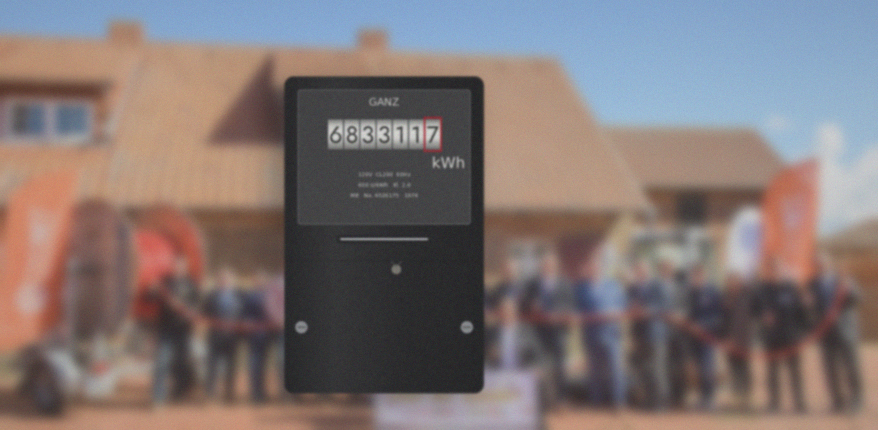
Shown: 683311.7 kWh
